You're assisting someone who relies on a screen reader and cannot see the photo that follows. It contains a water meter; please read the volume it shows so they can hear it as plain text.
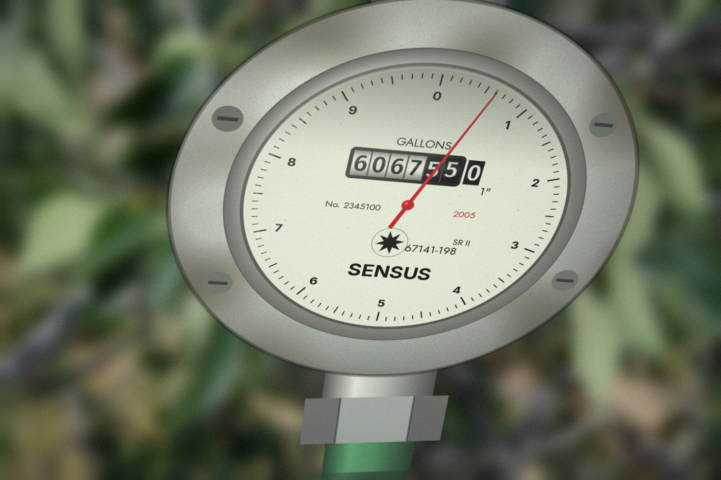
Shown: 6067550.6 gal
